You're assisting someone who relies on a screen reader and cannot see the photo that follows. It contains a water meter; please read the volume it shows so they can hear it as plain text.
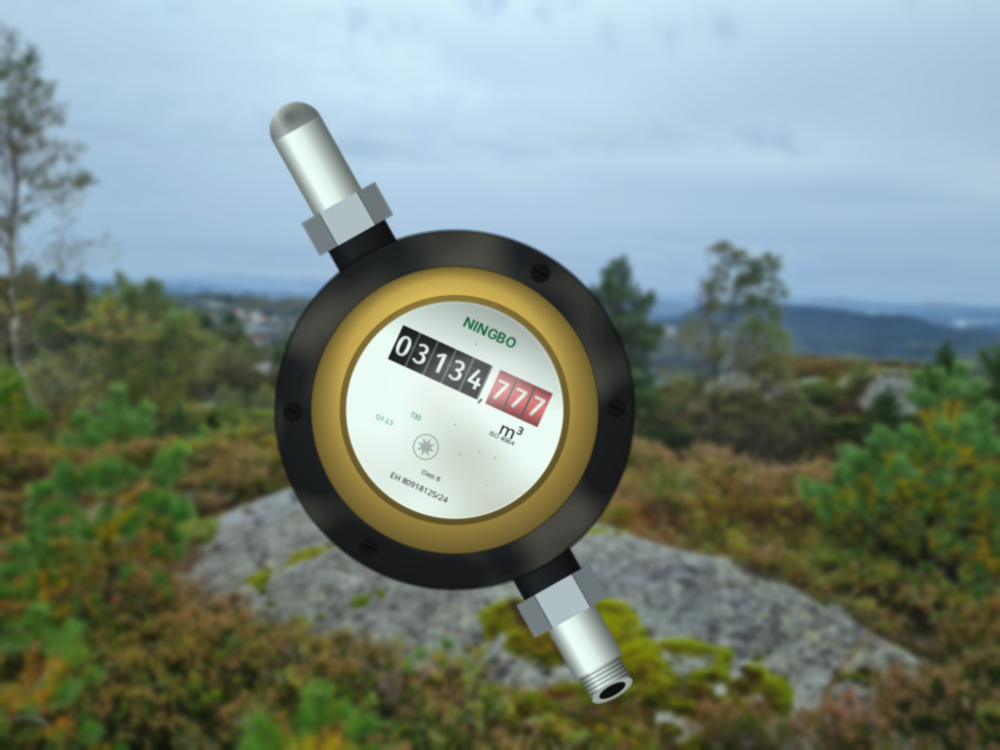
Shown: 3134.777 m³
